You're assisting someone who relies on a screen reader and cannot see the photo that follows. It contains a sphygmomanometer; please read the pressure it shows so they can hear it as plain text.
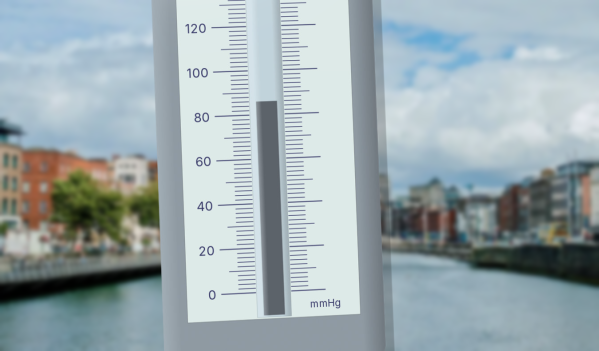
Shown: 86 mmHg
